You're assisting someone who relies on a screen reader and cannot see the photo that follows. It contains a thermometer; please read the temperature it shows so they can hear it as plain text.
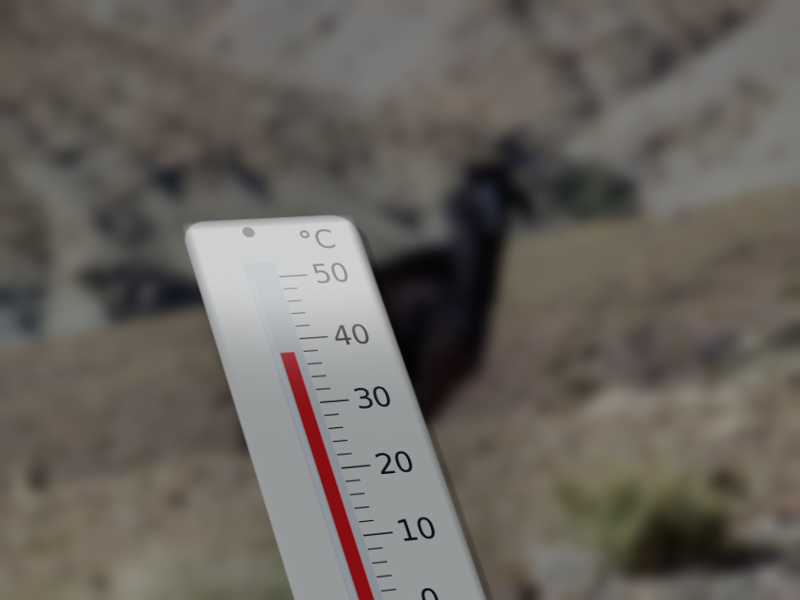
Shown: 38 °C
